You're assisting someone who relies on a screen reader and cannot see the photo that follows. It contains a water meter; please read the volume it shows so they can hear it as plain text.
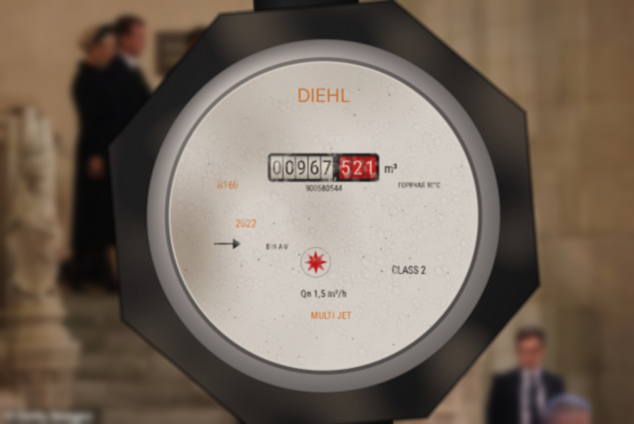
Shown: 967.521 m³
